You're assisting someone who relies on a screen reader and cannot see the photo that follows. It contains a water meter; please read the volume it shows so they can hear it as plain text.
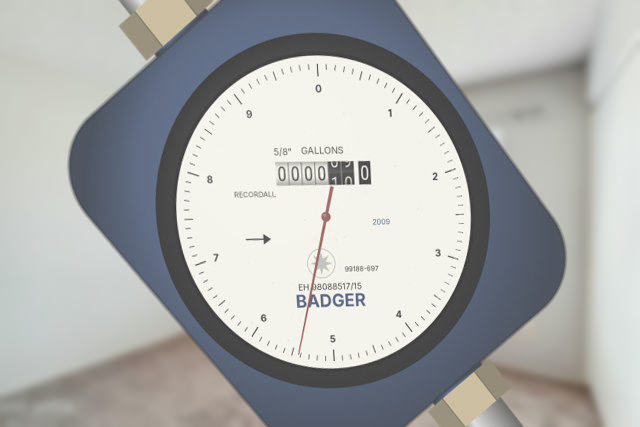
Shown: 95.4 gal
